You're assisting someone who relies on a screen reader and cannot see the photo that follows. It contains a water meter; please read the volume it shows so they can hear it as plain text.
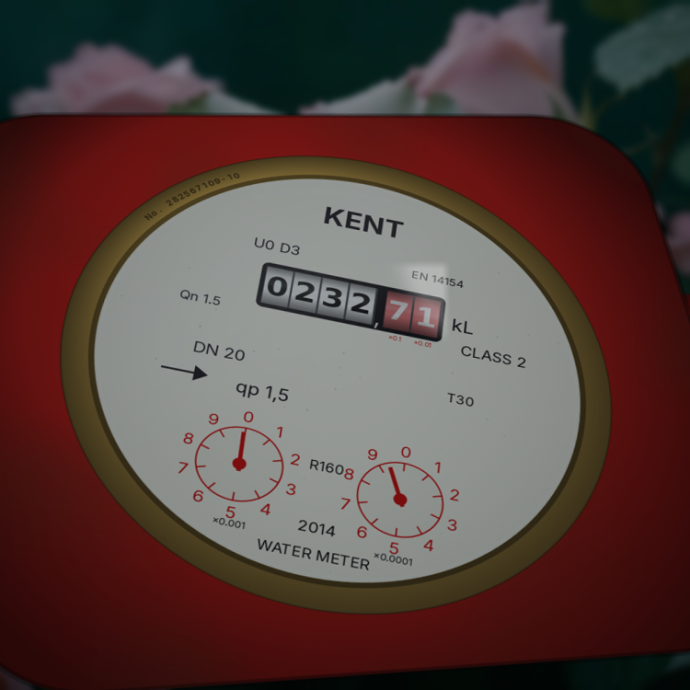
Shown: 232.7099 kL
